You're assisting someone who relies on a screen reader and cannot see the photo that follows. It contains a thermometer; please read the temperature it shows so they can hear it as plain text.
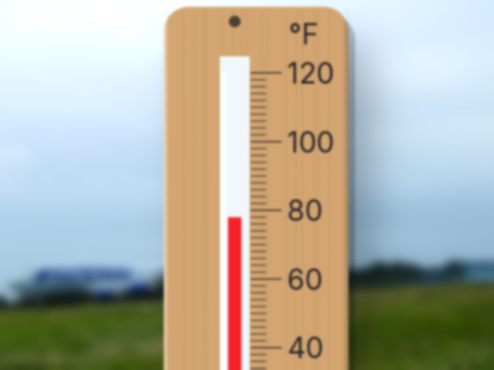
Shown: 78 °F
